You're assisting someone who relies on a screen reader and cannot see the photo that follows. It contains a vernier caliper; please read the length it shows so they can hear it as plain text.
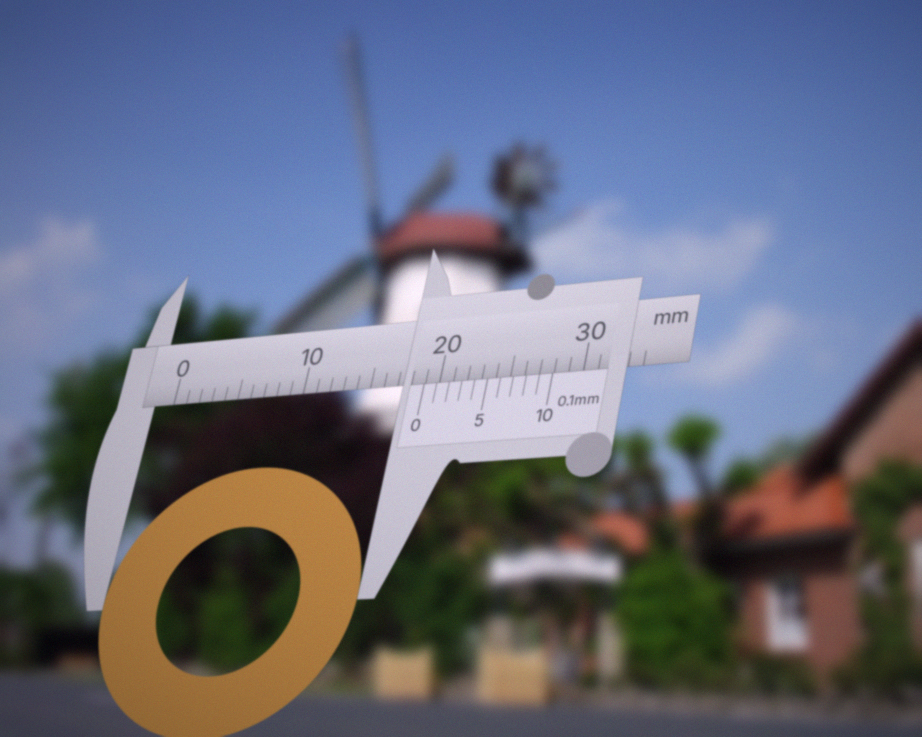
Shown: 18.9 mm
